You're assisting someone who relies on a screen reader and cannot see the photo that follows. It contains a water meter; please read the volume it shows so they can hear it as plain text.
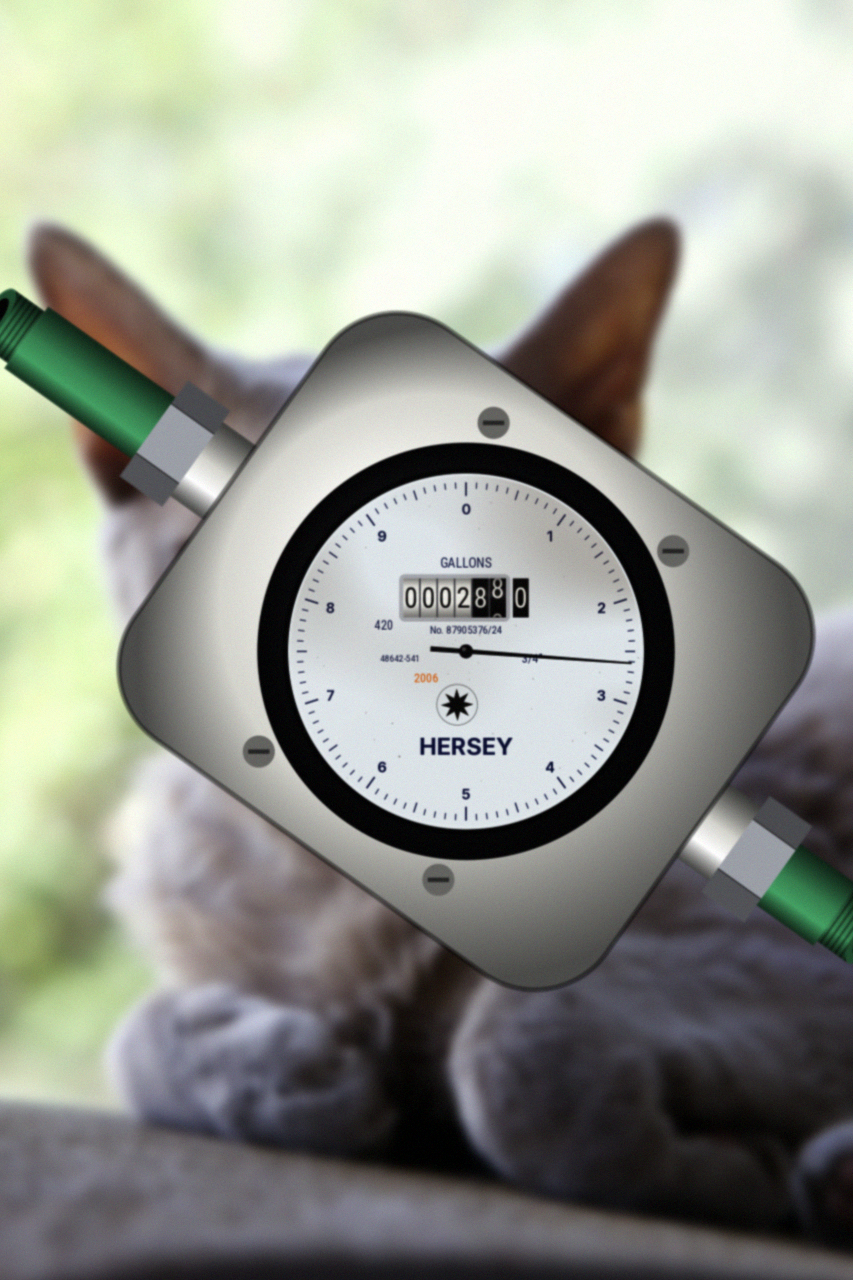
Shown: 2882.6 gal
